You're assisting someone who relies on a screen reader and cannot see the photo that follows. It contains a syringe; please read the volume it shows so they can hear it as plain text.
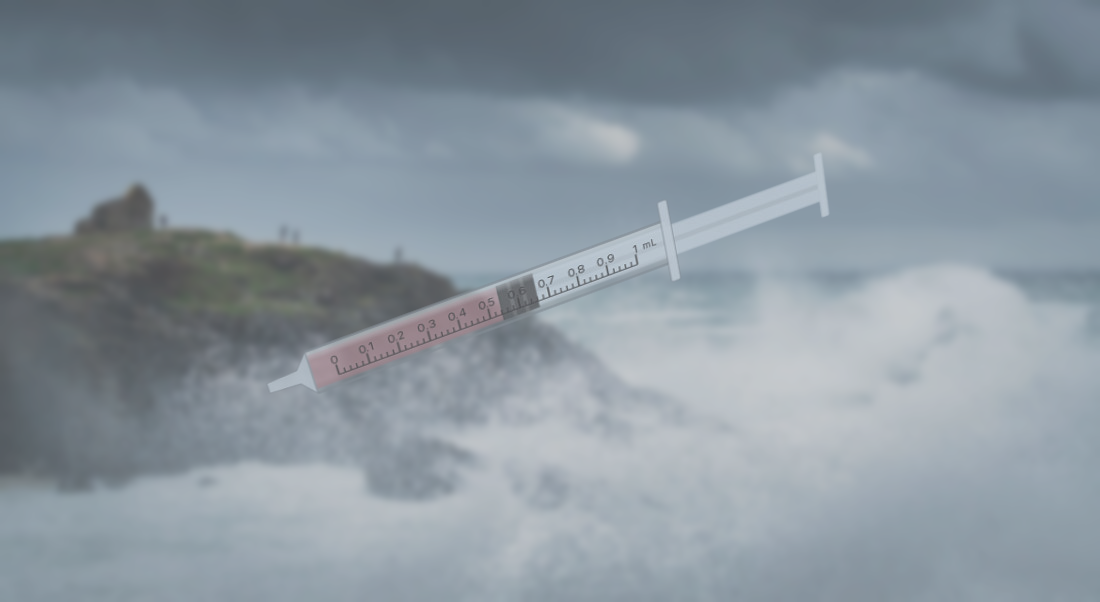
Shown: 0.54 mL
